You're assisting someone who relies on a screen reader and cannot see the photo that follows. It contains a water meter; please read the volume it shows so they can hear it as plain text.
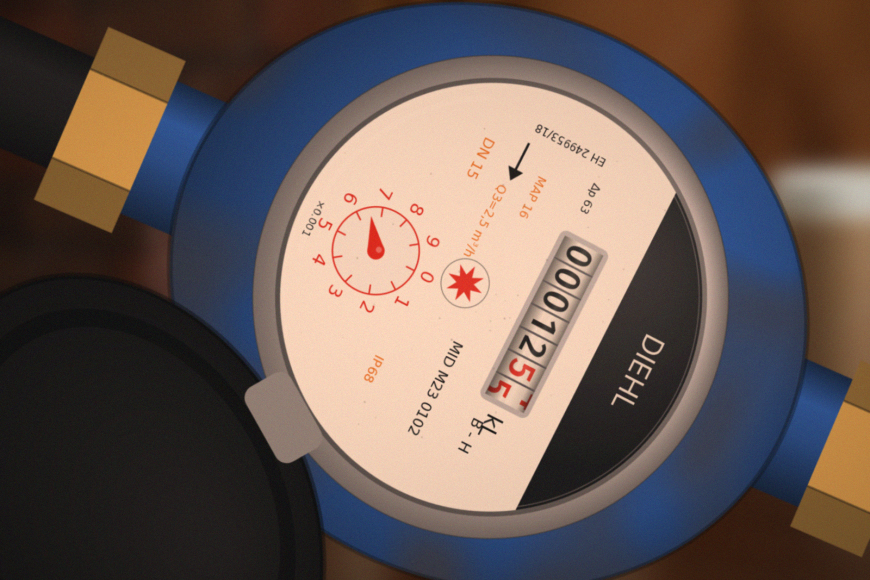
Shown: 12.546 kL
